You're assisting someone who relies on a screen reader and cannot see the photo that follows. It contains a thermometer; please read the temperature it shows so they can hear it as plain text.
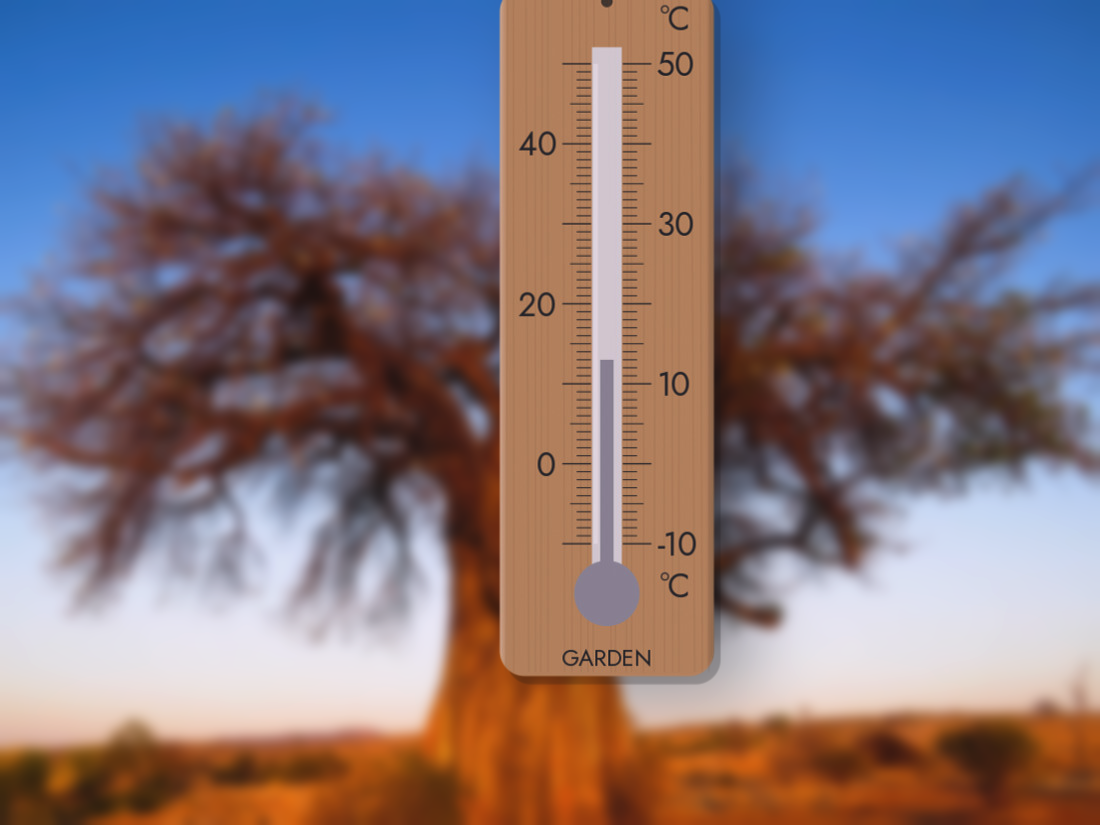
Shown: 13 °C
